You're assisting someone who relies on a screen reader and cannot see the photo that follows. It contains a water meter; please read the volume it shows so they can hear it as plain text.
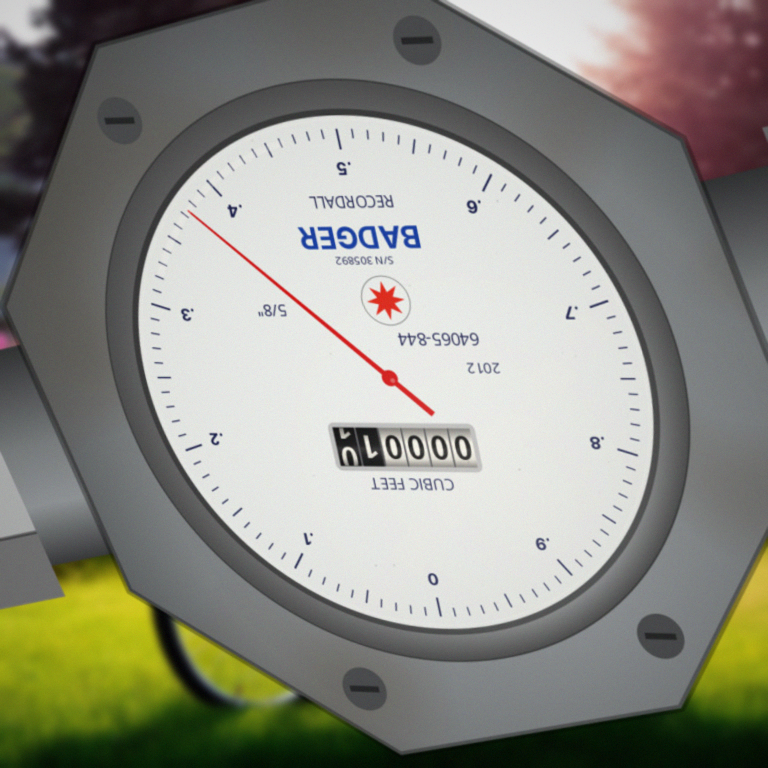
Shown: 10.37 ft³
